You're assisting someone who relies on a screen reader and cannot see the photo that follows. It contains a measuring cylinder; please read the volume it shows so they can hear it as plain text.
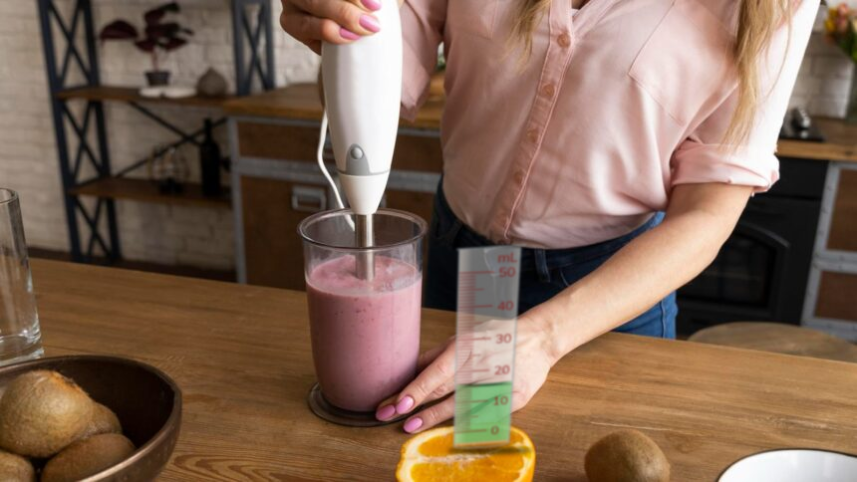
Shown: 15 mL
